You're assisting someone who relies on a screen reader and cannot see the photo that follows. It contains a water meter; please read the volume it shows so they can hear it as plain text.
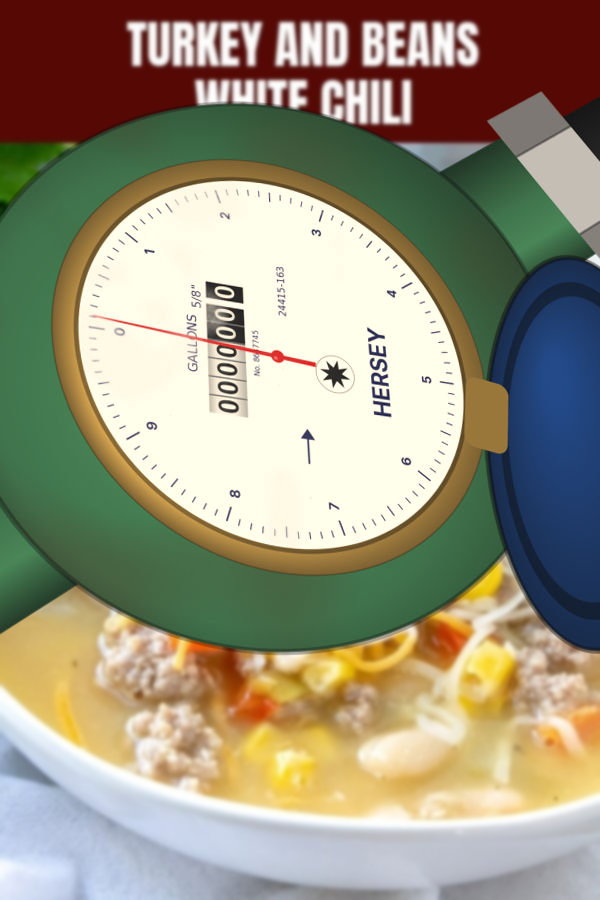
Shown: 0.1 gal
